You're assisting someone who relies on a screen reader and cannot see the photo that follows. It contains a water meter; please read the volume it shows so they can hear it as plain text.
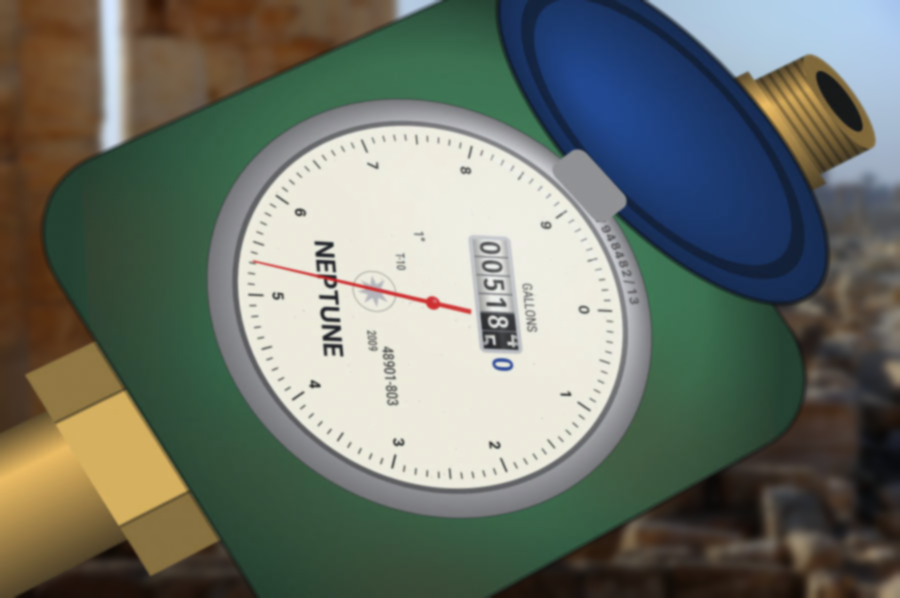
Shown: 51845.3 gal
